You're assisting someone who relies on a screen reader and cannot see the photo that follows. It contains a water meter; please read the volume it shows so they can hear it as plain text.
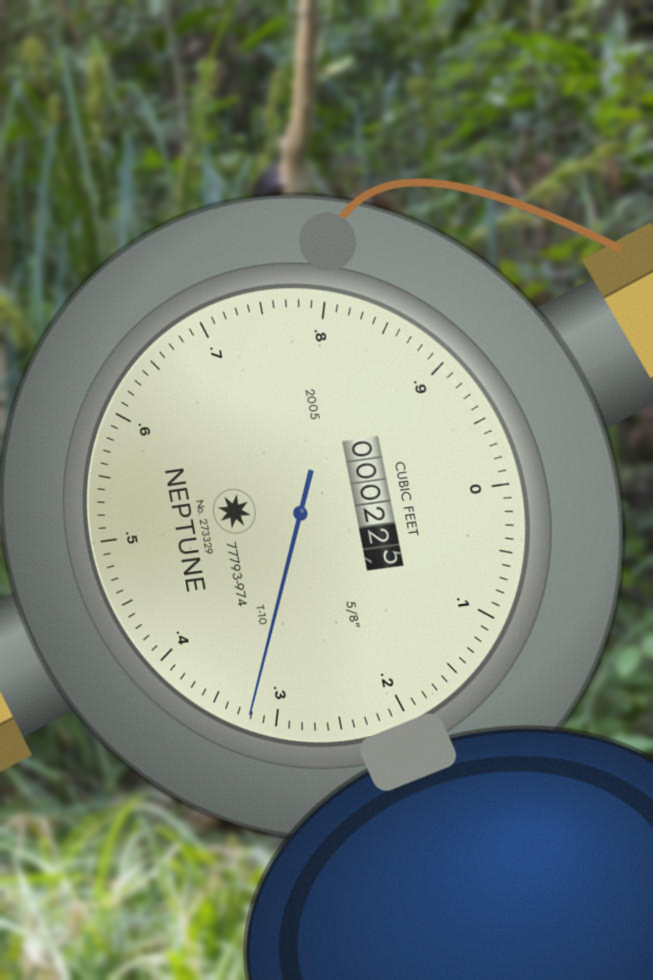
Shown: 225.32 ft³
